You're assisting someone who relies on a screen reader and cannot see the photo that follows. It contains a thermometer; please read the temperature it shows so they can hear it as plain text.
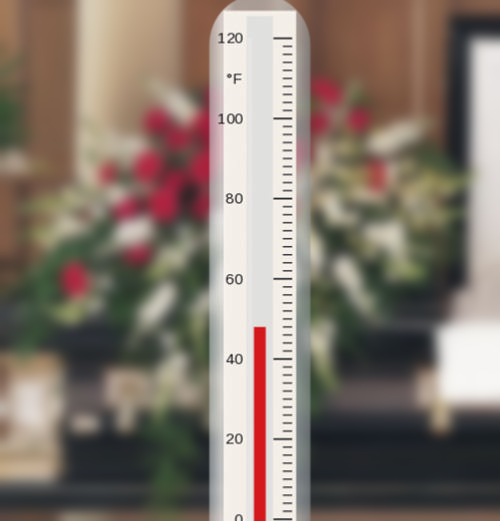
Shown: 48 °F
